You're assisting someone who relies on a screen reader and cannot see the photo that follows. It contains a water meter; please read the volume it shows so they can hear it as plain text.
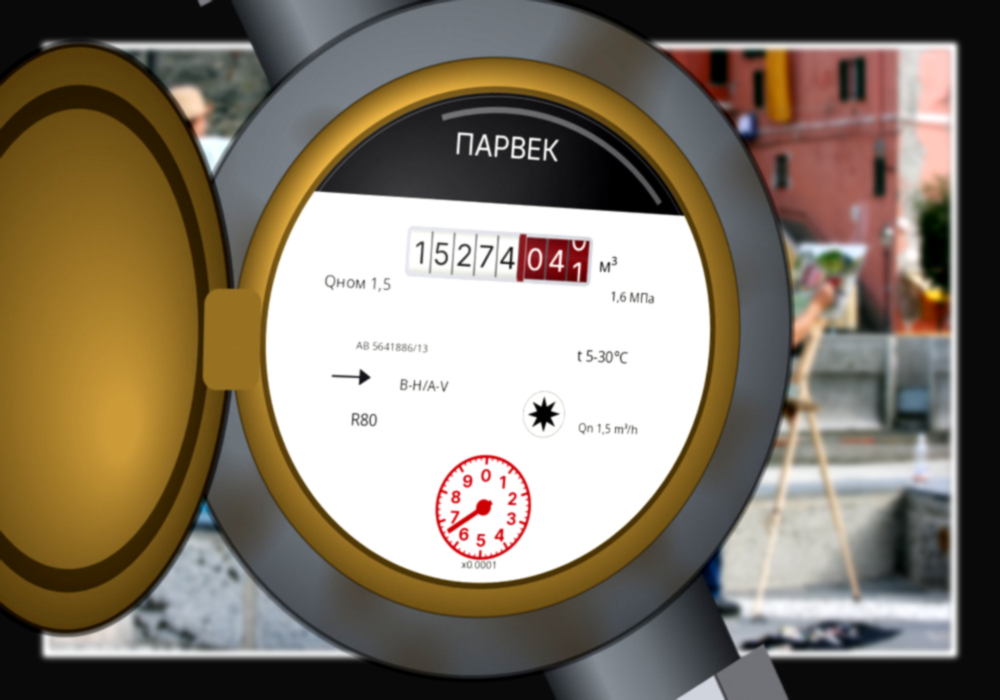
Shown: 15274.0406 m³
